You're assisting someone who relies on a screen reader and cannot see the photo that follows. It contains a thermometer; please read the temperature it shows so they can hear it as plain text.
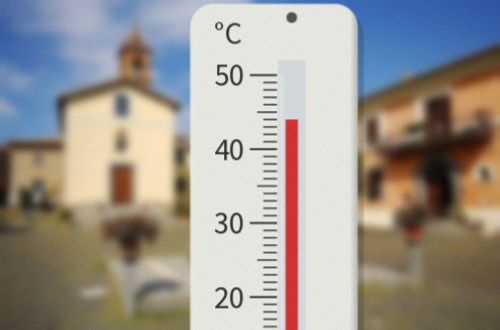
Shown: 44 °C
